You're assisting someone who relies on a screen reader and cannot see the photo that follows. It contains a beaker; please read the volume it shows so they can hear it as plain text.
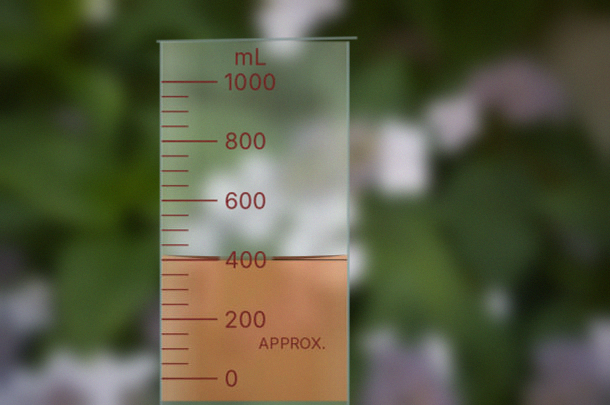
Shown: 400 mL
